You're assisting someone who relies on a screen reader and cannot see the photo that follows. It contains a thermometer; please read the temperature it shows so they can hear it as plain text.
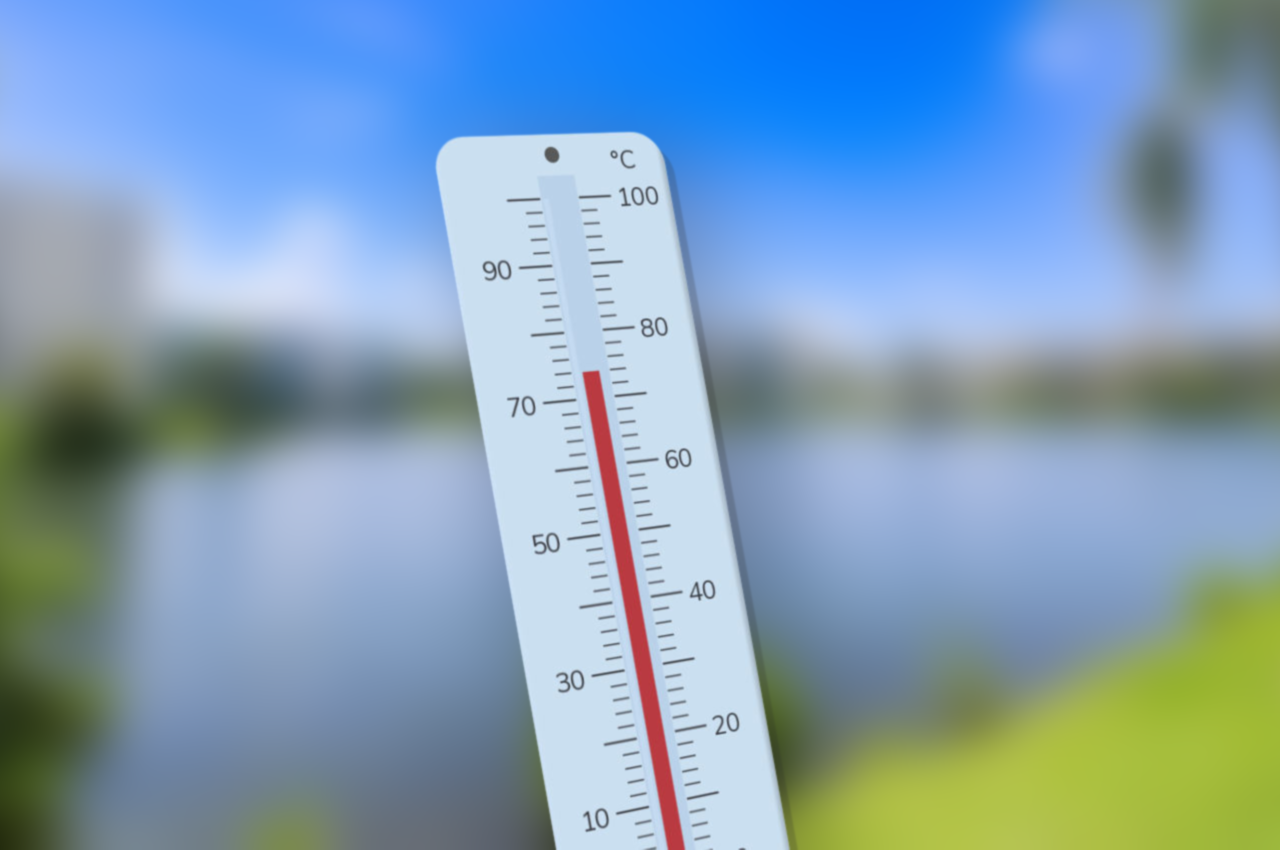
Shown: 74 °C
